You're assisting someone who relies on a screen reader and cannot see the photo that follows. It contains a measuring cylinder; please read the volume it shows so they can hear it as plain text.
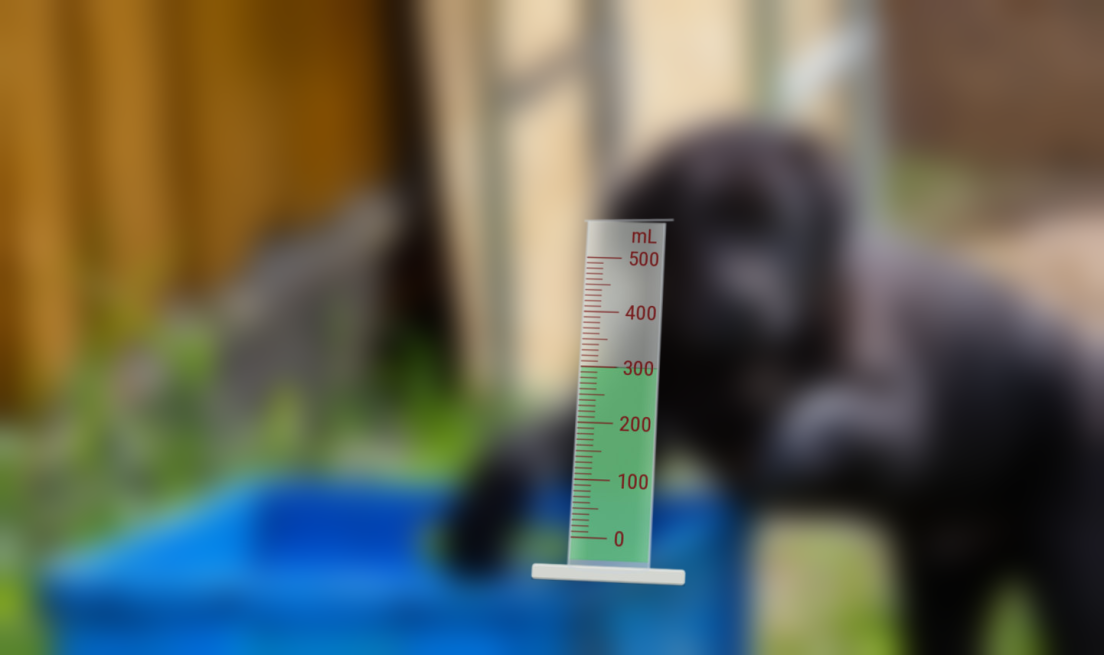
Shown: 300 mL
